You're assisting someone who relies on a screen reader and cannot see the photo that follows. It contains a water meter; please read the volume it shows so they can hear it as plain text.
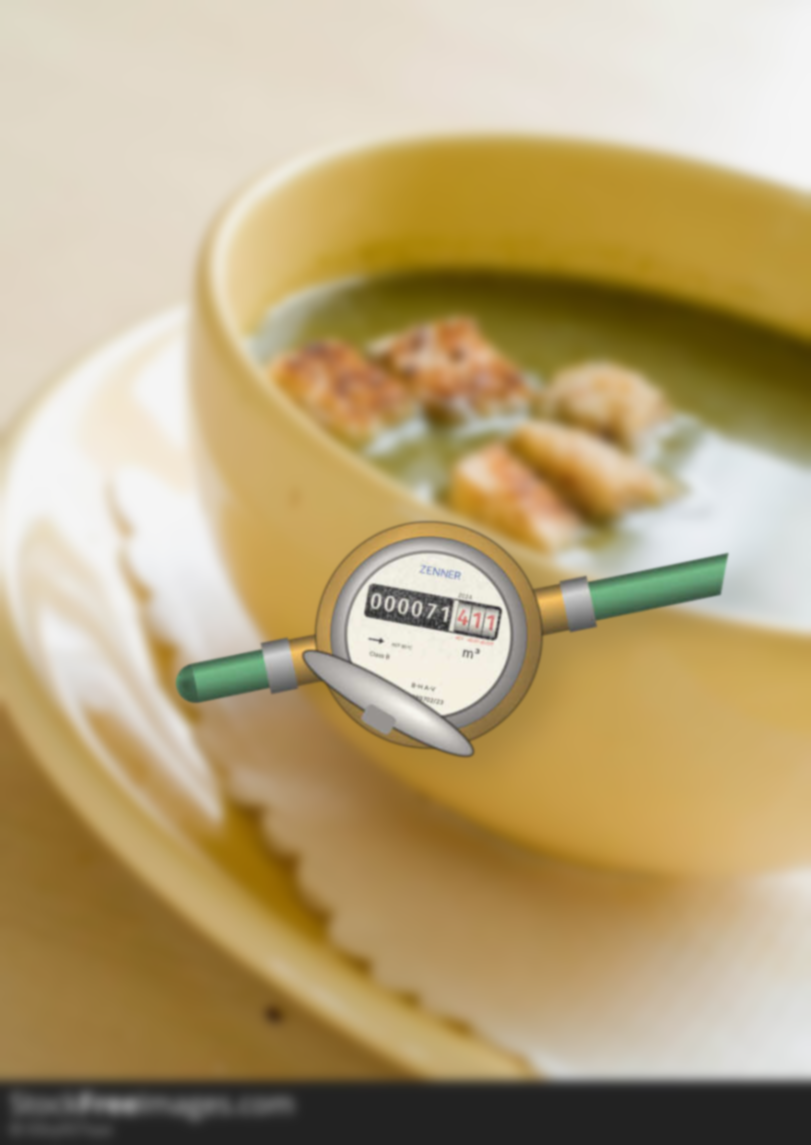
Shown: 71.411 m³
